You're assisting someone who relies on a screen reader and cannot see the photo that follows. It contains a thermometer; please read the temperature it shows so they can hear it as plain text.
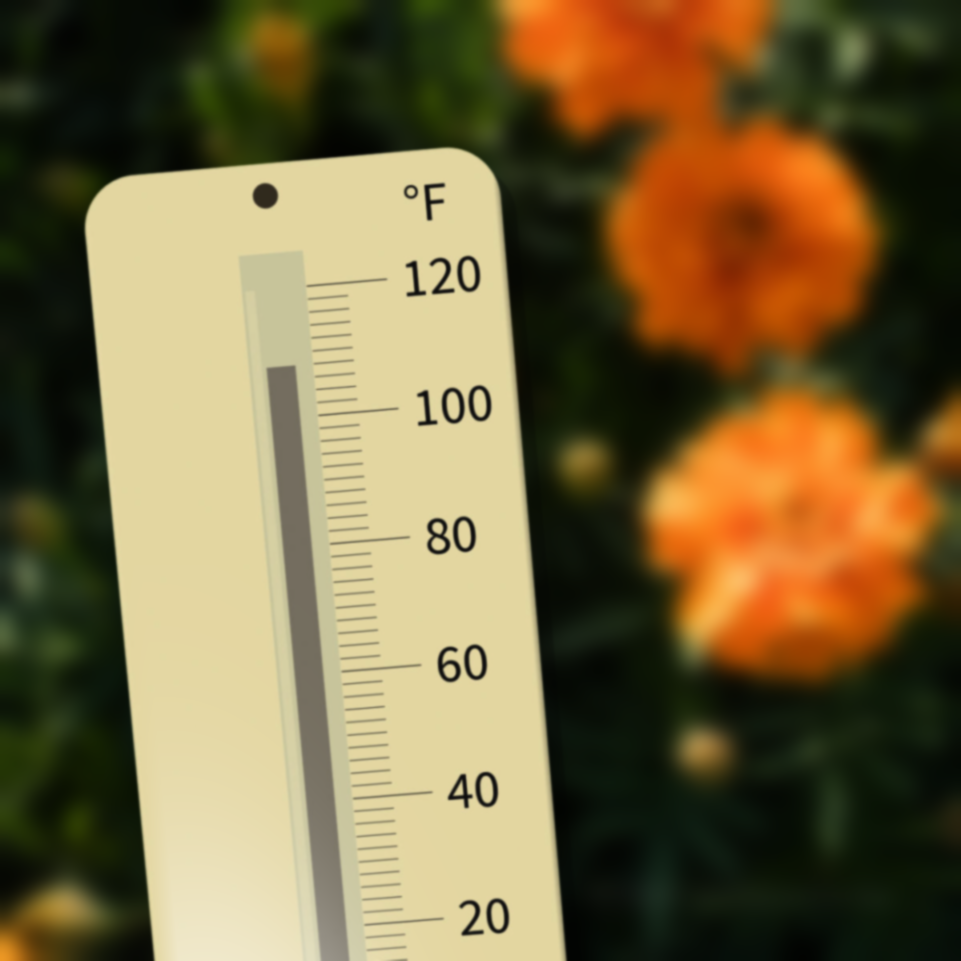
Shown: 108 °F
